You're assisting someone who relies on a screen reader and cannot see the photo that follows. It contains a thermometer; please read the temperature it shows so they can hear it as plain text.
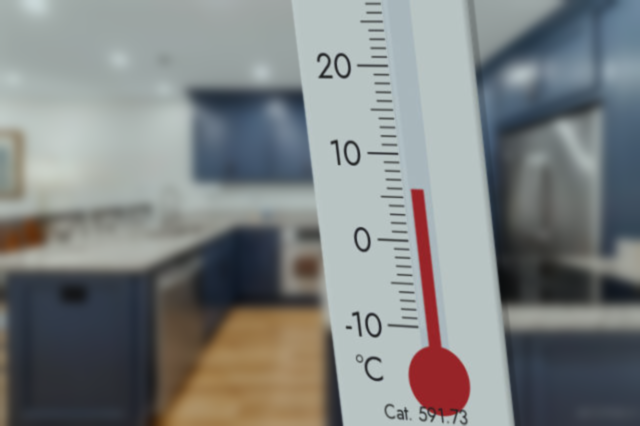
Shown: 6 °C
